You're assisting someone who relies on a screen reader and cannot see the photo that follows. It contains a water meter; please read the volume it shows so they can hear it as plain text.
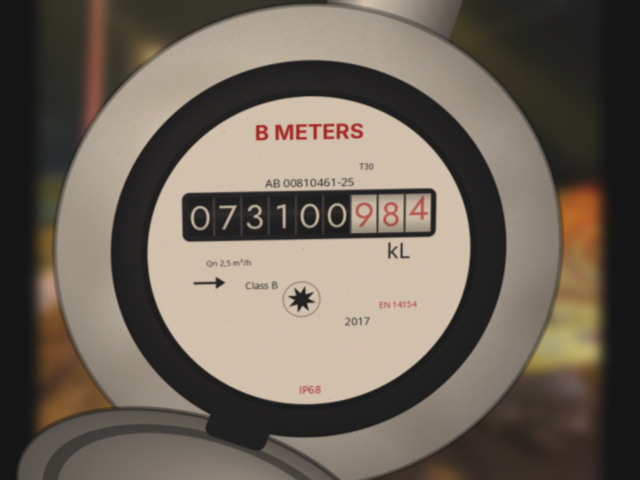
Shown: 73100.984 kL
